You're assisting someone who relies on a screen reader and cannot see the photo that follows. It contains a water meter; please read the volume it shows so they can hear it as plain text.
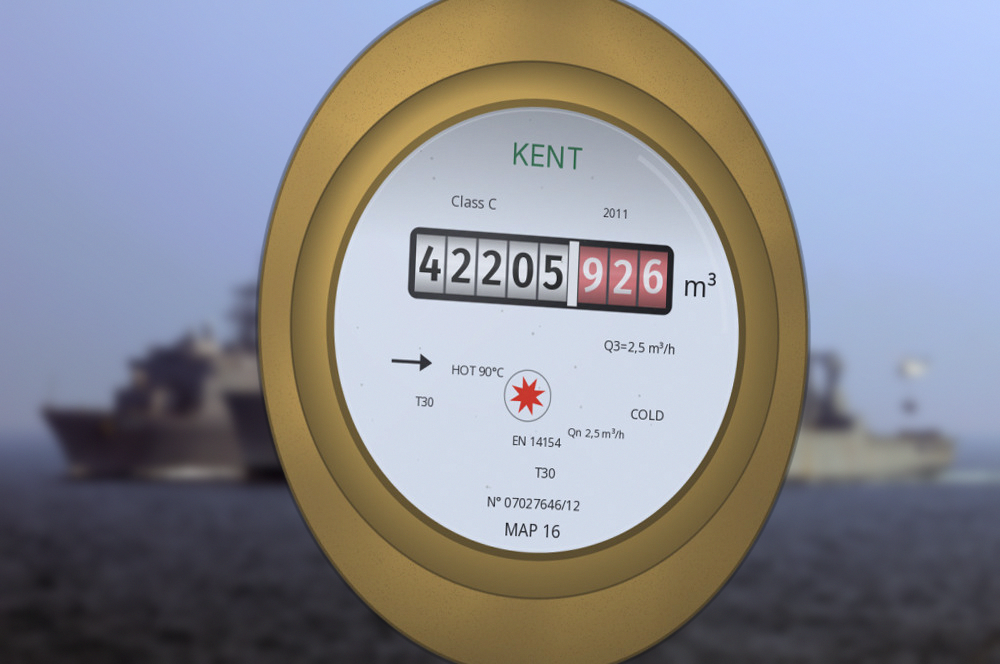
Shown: 42205.926 m³
